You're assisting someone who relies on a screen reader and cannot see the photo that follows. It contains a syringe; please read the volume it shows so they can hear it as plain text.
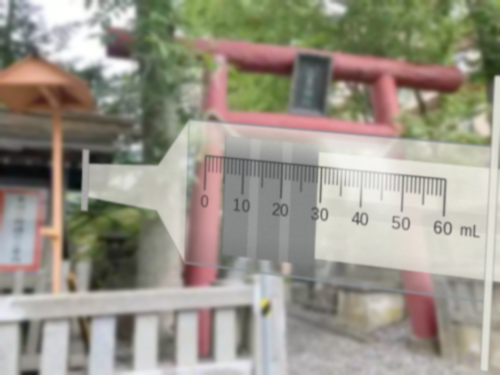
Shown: 5 mL
